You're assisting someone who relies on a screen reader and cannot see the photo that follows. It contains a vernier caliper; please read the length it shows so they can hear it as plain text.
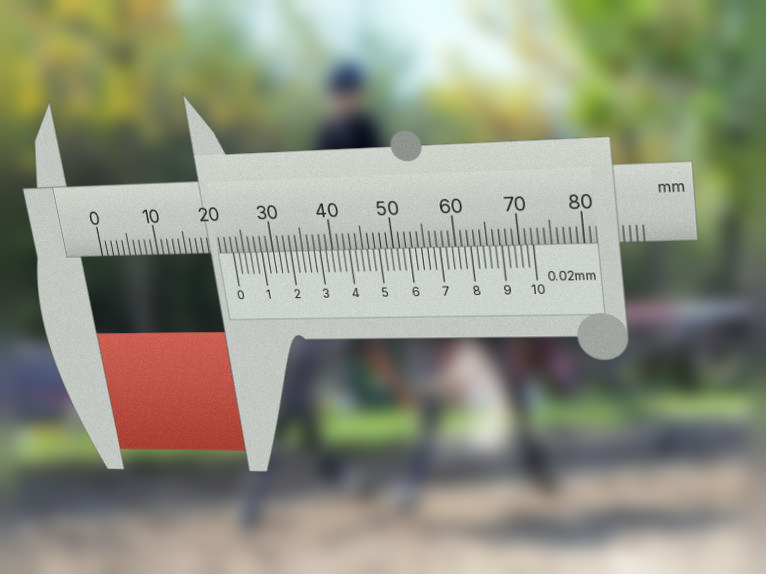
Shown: 23.2 mm
